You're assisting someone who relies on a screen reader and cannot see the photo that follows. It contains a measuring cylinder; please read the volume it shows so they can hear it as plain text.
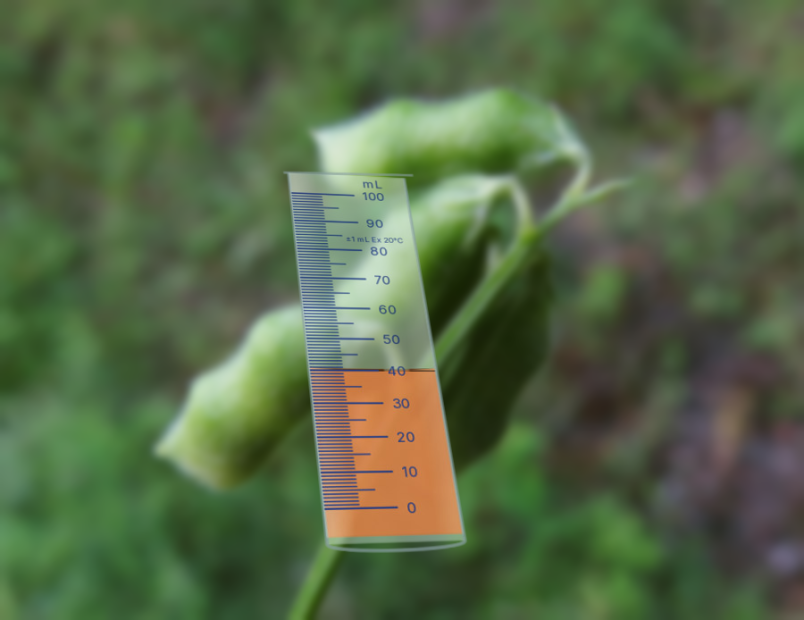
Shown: 40 mL
